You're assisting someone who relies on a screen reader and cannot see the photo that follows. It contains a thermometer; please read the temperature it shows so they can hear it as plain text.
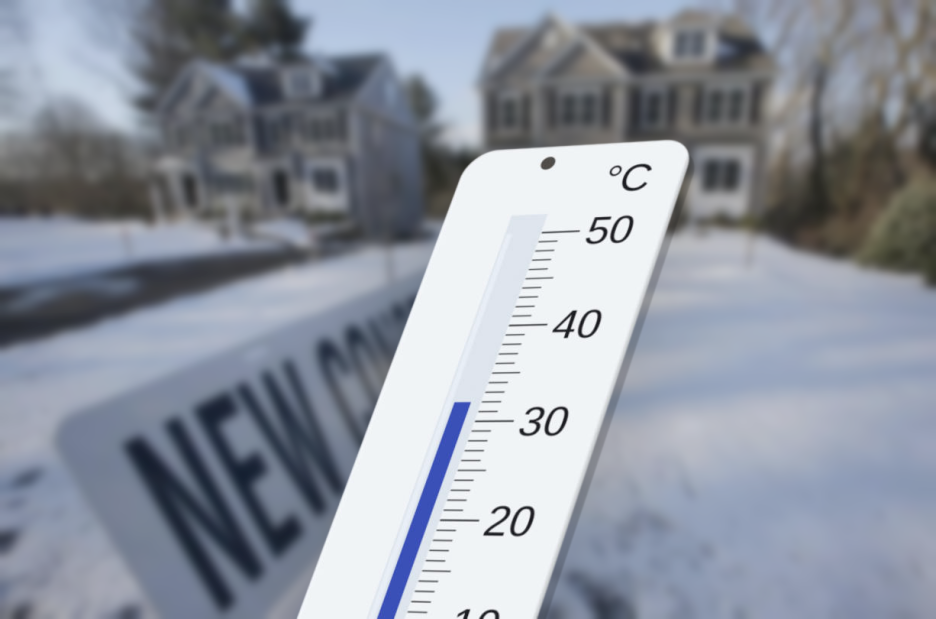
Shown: 32 °C
